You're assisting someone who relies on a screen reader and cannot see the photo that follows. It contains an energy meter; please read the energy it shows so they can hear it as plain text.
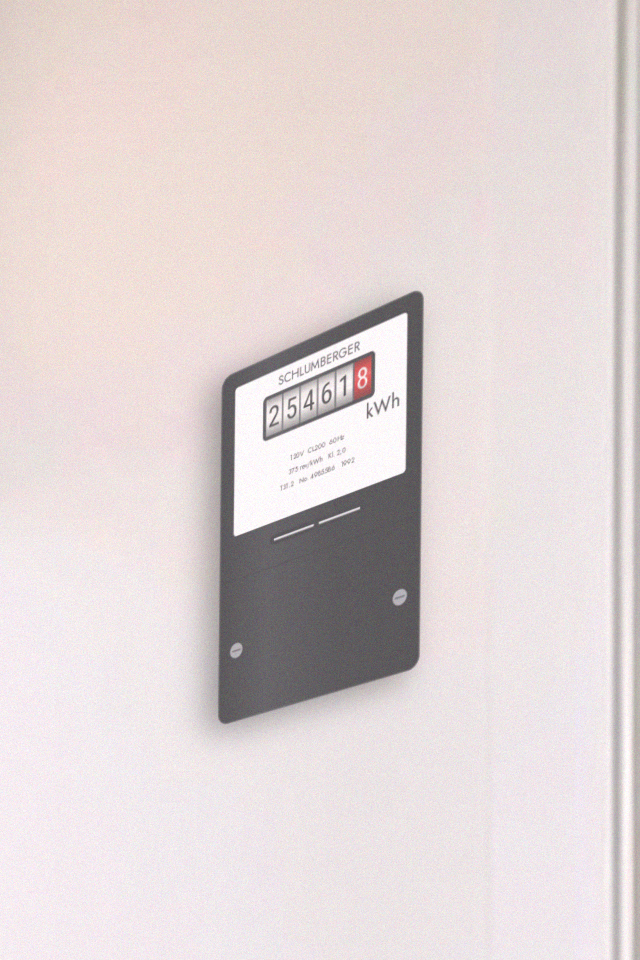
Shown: 25461.8 kWh
